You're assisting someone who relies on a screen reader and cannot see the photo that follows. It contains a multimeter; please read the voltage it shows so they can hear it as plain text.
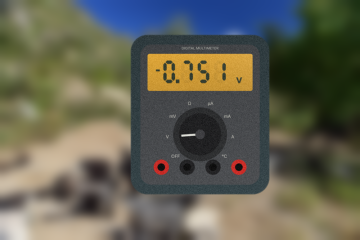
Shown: -0.751 V
